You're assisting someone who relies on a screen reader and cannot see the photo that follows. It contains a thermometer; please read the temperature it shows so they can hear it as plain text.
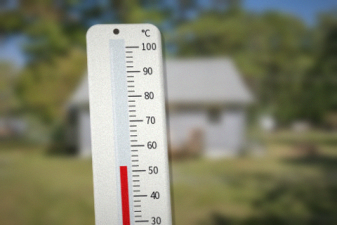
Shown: 52 °C
